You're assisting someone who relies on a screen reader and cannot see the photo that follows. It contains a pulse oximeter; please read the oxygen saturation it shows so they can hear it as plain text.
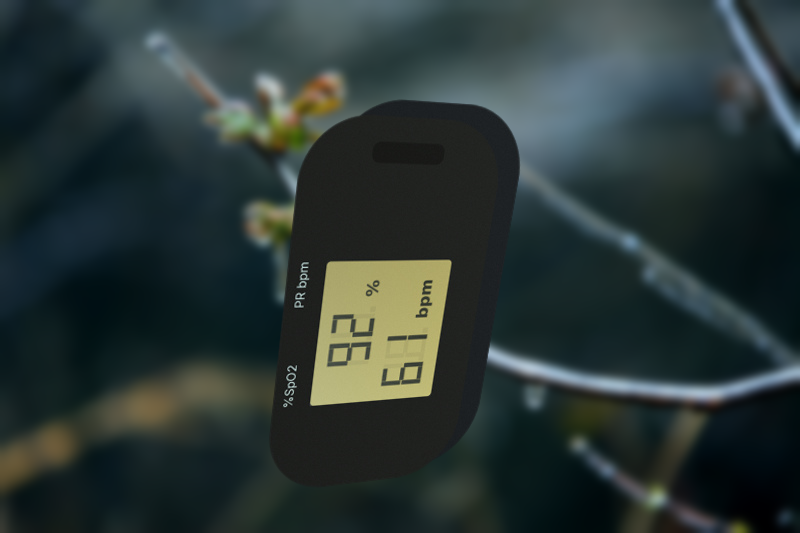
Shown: 92 %
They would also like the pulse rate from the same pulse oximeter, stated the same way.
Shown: 61 bpm
